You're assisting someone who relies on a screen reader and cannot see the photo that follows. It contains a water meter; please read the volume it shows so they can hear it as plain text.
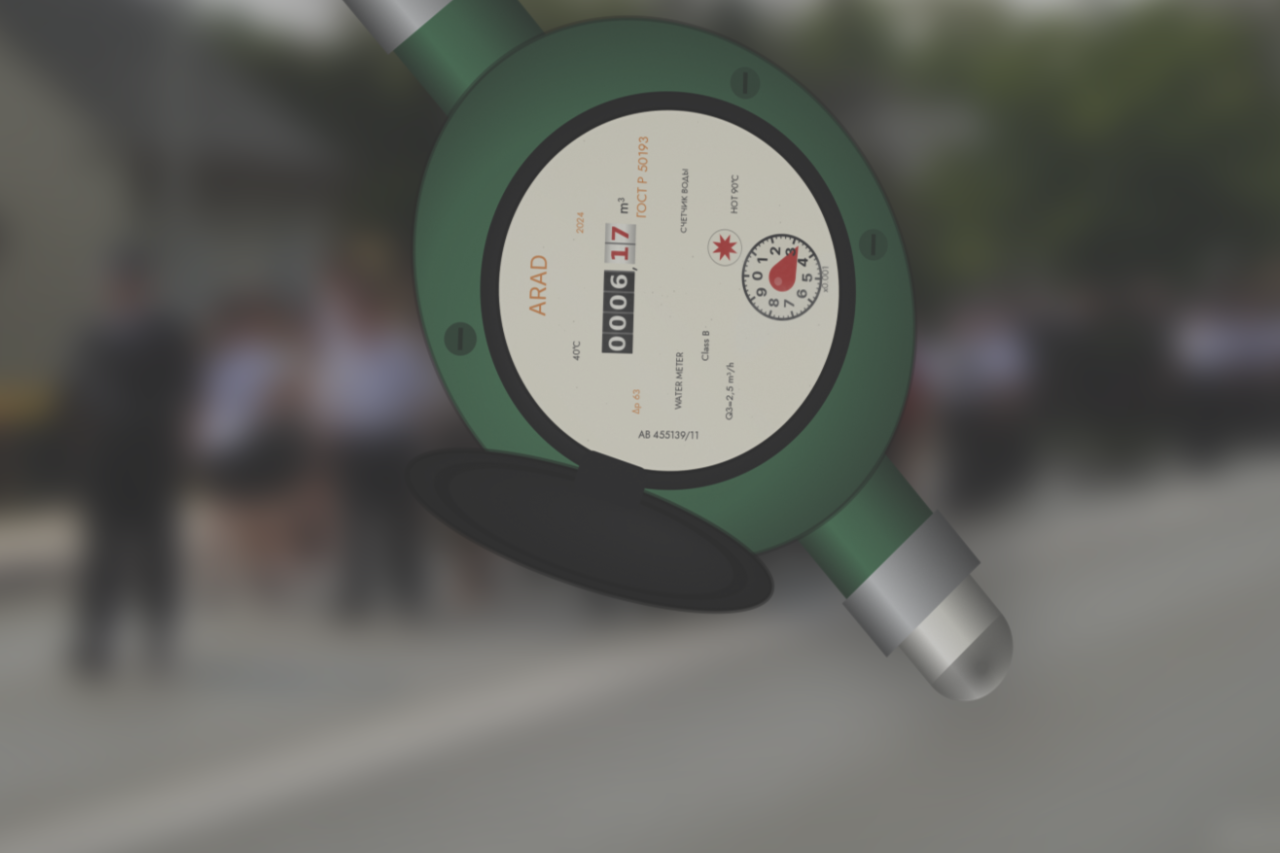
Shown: 6.173 m³
